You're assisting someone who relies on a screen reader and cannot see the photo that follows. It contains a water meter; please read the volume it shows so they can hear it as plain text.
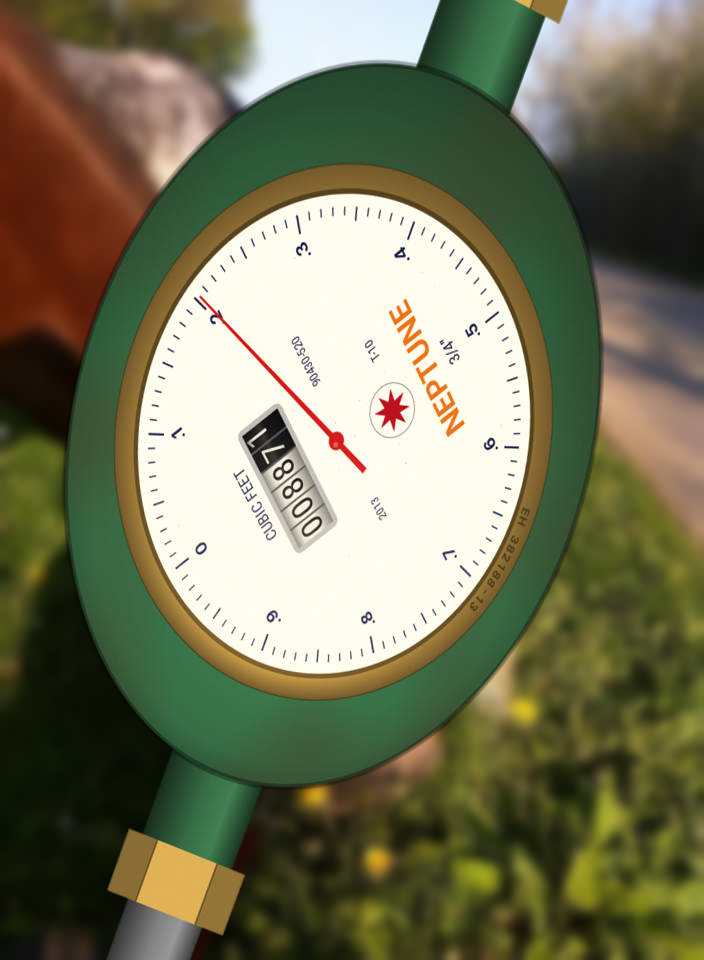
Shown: 8871.20 ft³
